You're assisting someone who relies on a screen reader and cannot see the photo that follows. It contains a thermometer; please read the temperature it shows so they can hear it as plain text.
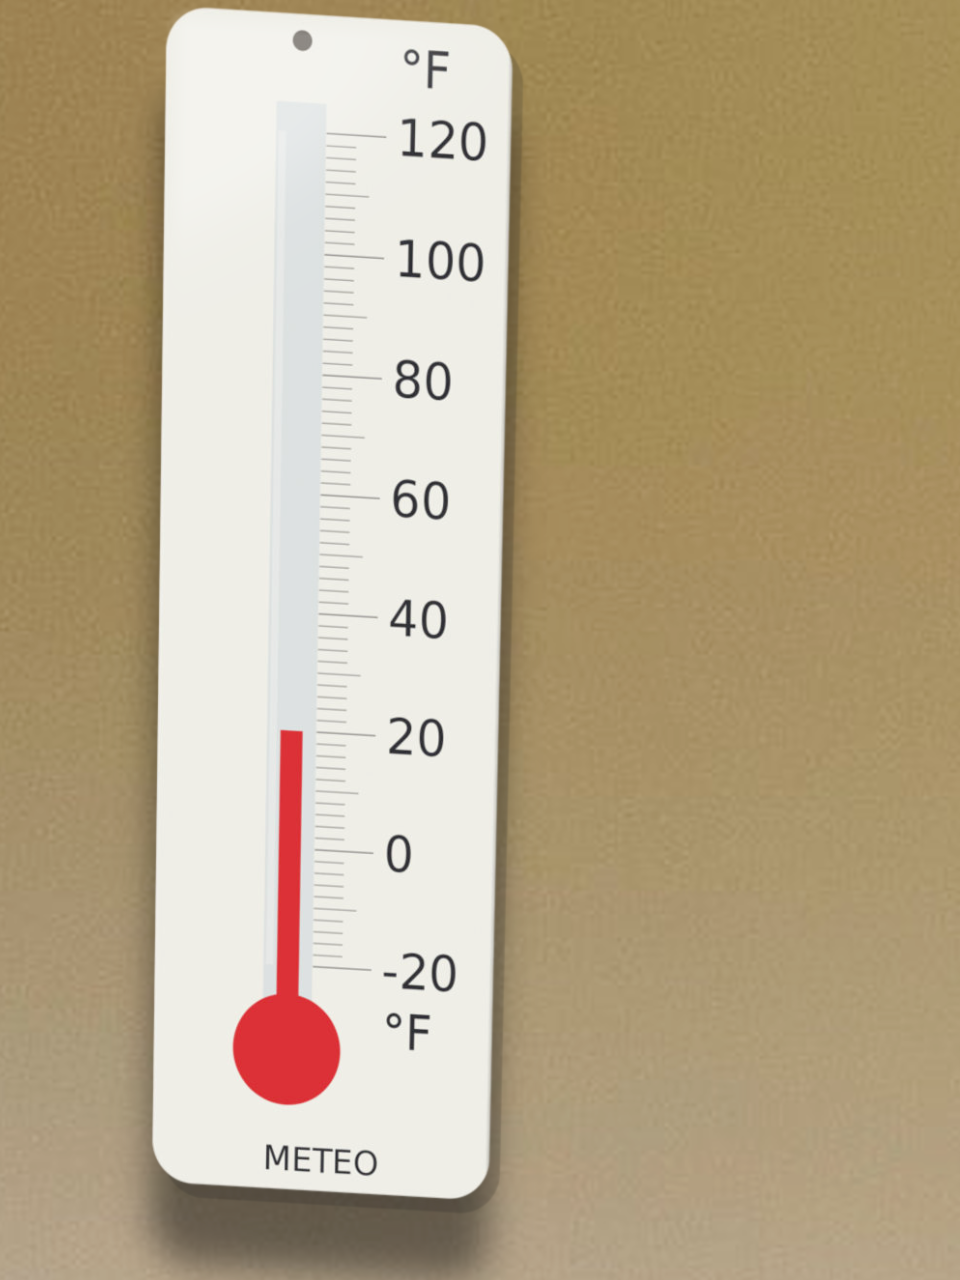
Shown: 20 °F
